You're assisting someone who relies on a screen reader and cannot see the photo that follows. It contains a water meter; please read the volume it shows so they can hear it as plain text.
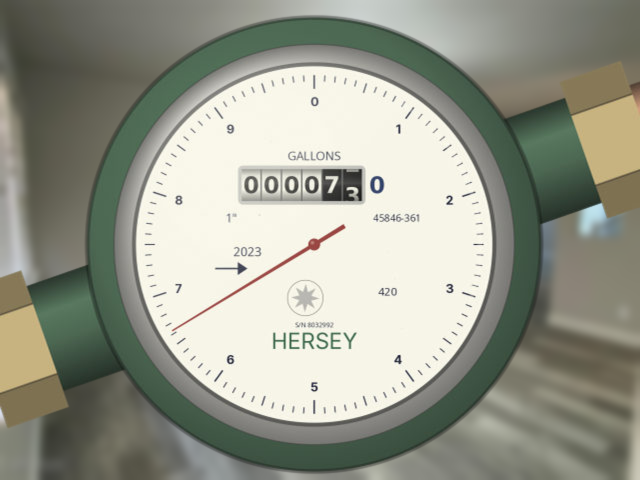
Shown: 726.6 gal
